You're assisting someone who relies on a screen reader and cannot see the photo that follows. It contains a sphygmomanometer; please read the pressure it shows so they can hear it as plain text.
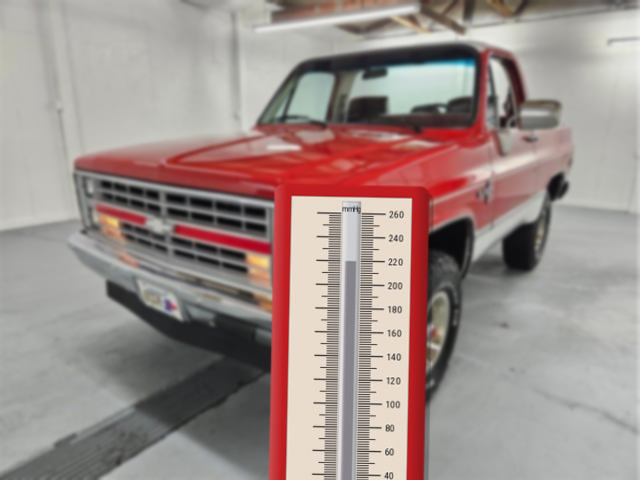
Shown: 220 mmHg
